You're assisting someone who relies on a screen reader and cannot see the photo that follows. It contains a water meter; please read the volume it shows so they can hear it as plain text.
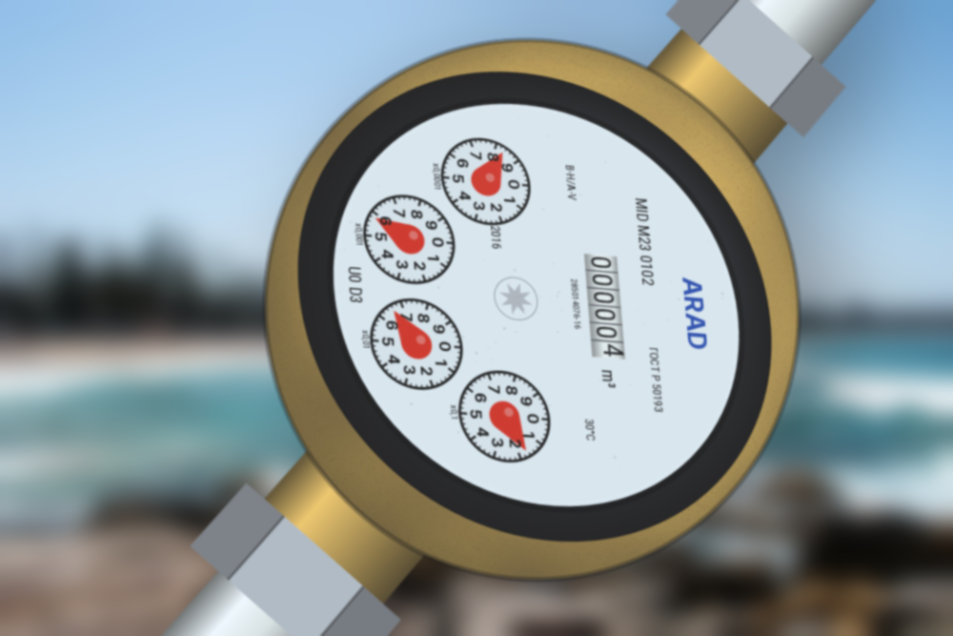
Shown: 4.1658 m³
